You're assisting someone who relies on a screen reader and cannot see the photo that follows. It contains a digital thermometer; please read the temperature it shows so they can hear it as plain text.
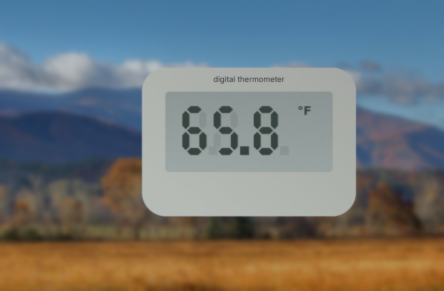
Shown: 65.8 °F
